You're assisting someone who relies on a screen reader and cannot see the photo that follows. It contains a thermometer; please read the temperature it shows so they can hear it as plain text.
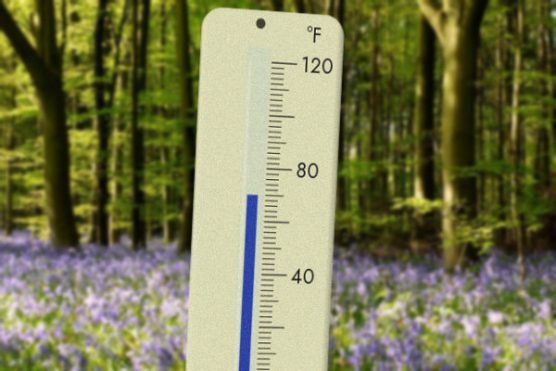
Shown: 70 °F
